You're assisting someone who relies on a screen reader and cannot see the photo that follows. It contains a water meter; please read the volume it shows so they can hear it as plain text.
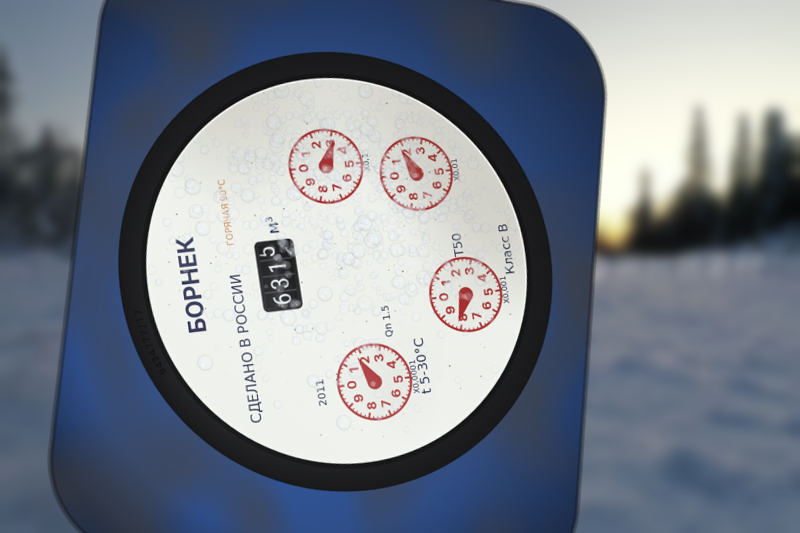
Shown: 6315.3181 m³
